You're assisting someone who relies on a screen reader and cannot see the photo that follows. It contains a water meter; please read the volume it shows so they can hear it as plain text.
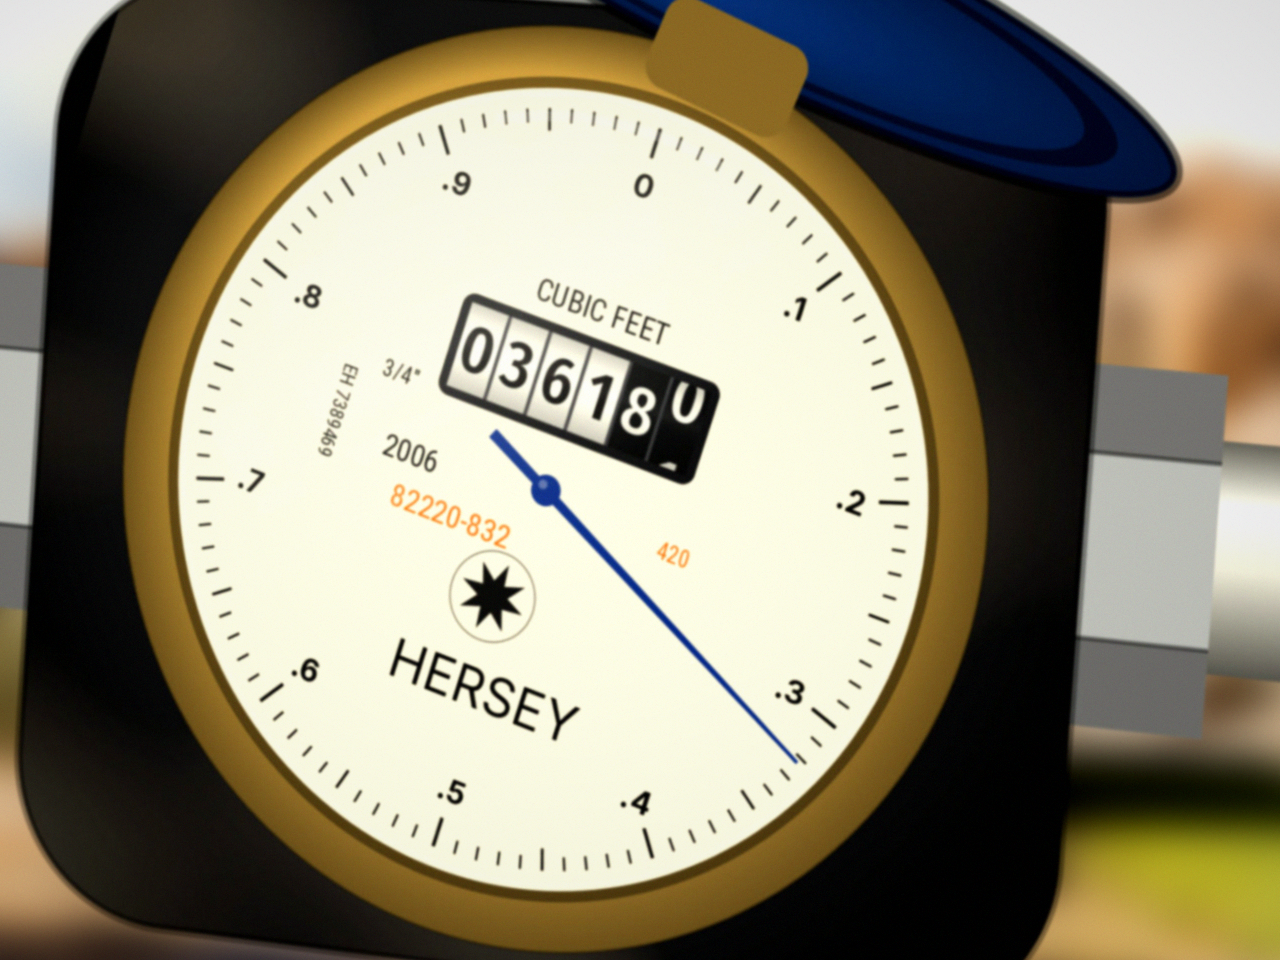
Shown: 36180.32 ft³
